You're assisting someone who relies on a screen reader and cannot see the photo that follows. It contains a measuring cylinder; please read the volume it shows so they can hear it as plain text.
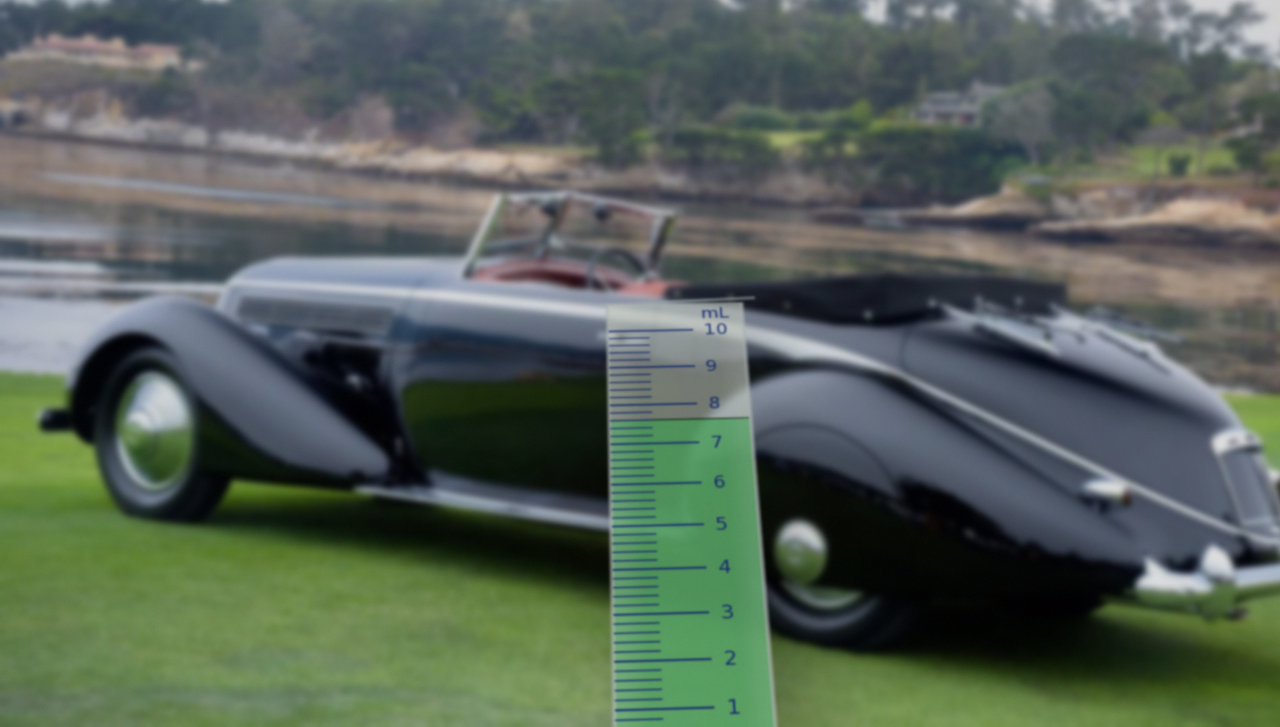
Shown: 7.6 mL
